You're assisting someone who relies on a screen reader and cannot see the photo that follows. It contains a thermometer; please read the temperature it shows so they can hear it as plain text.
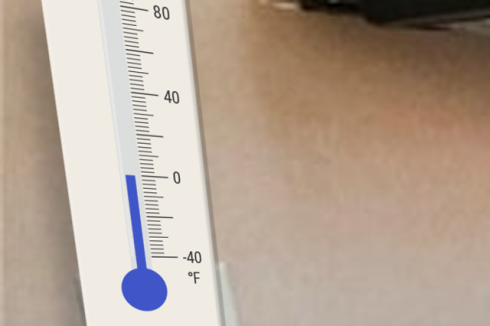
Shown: 0 °F
